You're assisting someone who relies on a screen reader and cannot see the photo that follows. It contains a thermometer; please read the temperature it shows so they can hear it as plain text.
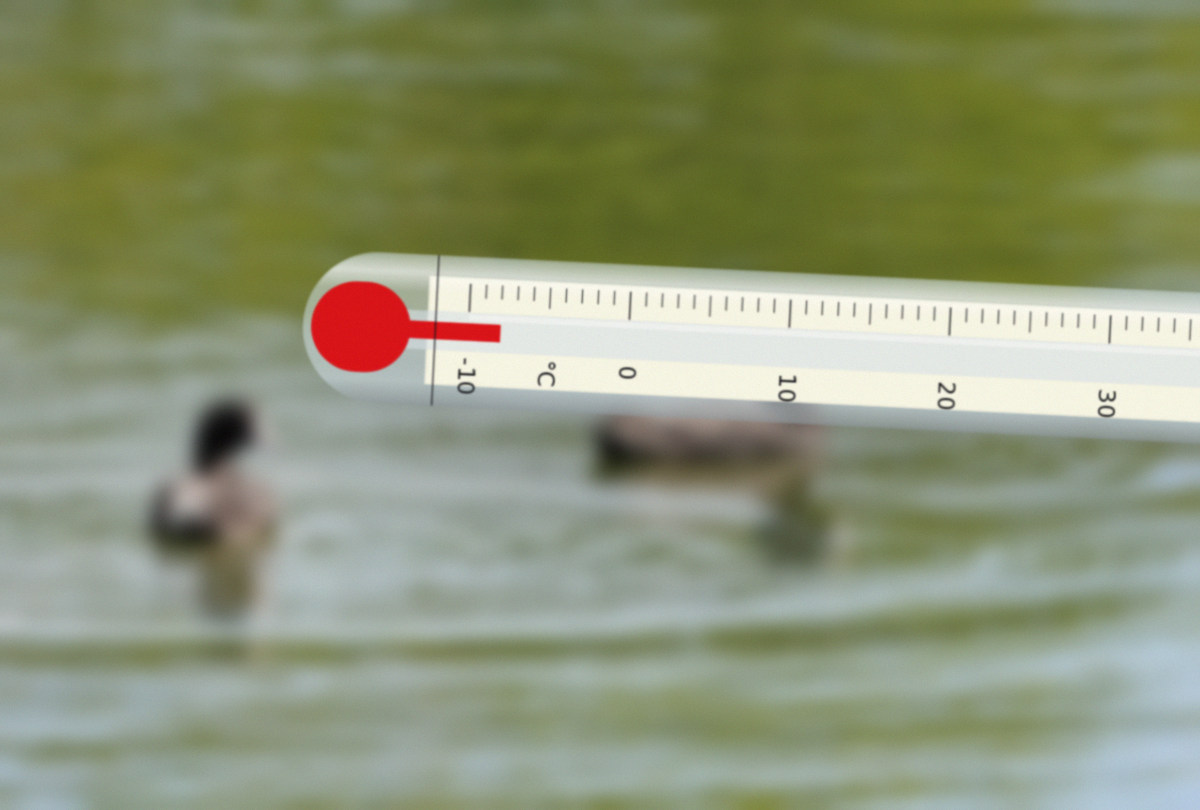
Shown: -8 °C
